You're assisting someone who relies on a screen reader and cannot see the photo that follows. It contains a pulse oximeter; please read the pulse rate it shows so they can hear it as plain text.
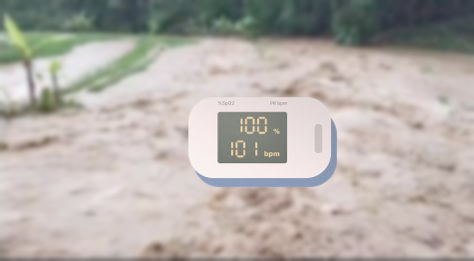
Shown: 101 bpm
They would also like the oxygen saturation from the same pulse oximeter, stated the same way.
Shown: 100 %
